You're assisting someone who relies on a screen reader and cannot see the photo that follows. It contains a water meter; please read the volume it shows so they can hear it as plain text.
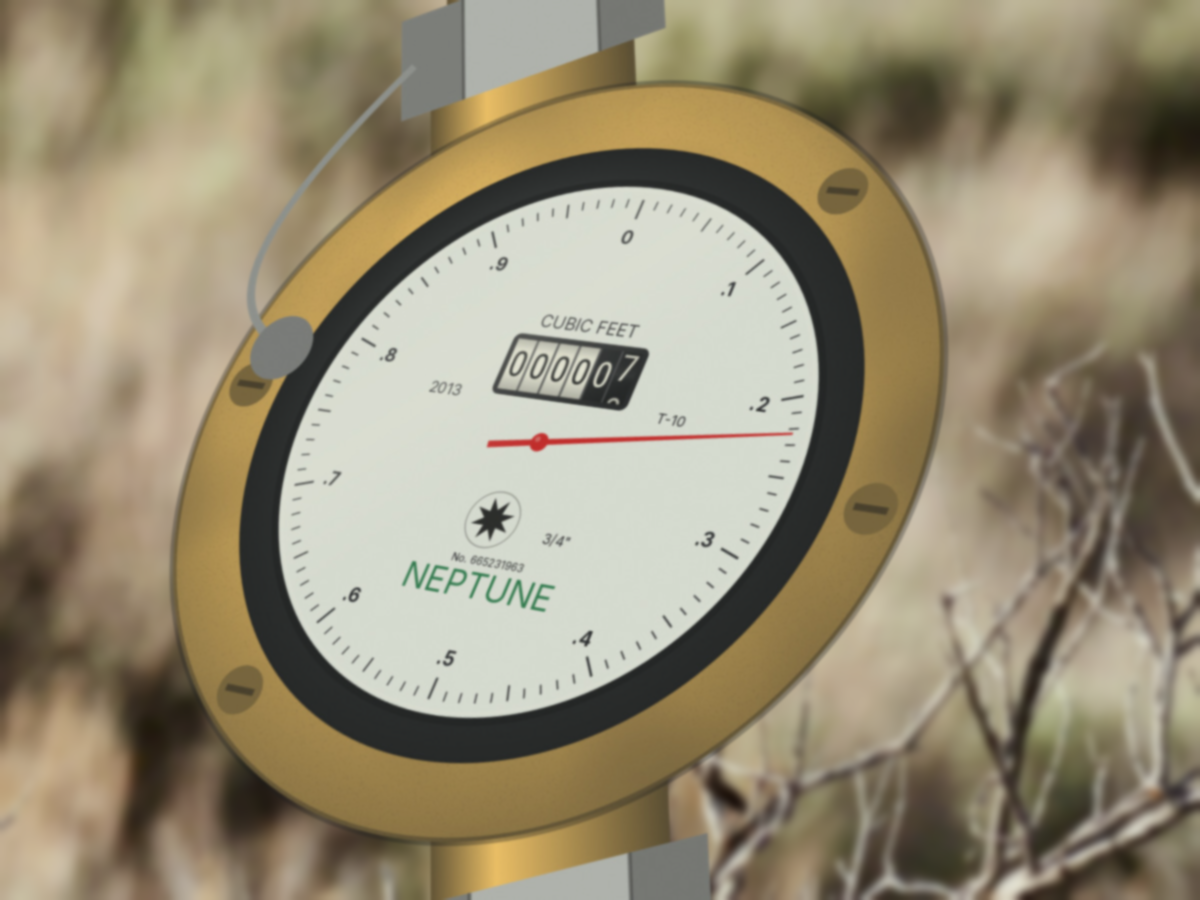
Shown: 7.22 ft³
